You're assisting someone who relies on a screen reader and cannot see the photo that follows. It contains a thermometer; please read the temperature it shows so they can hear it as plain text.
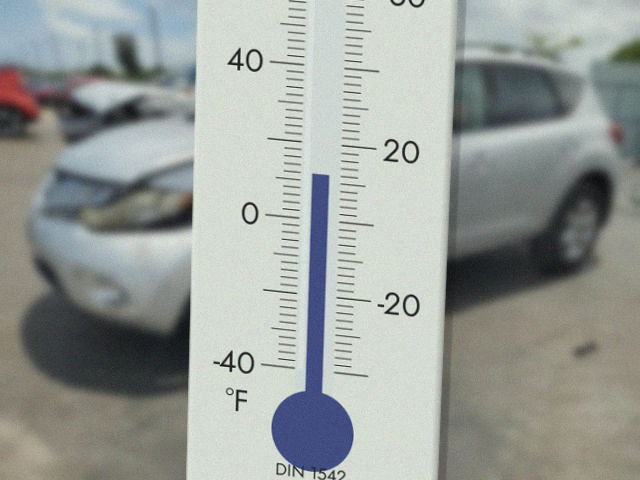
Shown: 12 °F
